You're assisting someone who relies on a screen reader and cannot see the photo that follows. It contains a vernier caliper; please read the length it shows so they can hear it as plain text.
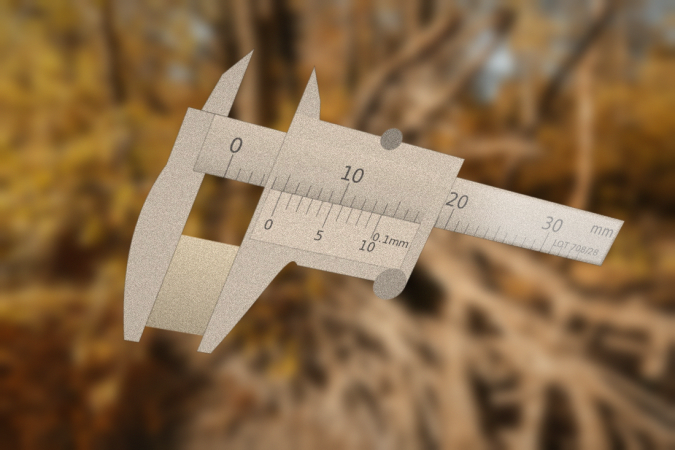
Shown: 4.9 mm
